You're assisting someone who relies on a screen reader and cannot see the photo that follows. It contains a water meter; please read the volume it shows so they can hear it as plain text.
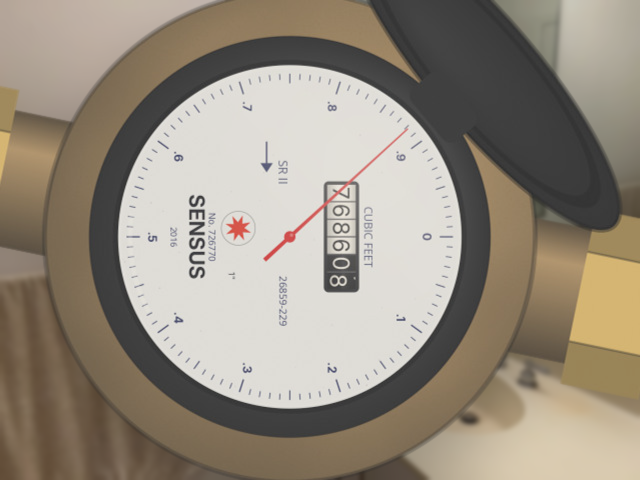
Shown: 768607.88 ft³
